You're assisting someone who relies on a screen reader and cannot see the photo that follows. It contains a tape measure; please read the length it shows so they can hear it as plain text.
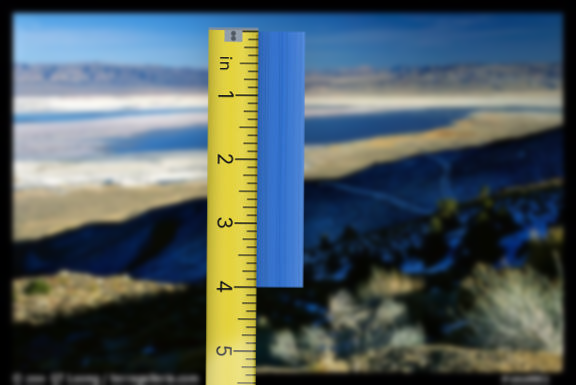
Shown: 4 in
